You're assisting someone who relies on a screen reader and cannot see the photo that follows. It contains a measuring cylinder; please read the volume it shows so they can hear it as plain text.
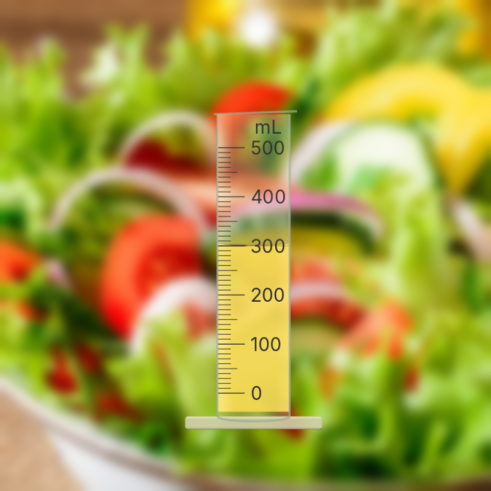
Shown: 300 mL
